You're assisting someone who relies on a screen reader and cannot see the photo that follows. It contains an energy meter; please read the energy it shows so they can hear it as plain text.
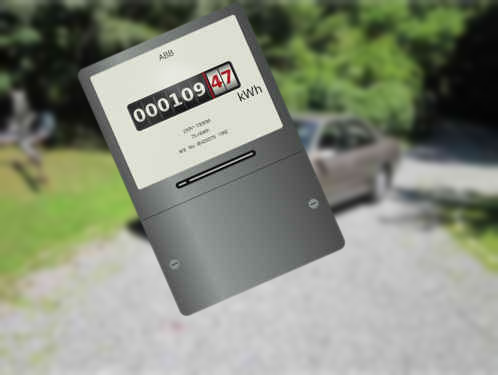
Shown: 109.47 kWh
